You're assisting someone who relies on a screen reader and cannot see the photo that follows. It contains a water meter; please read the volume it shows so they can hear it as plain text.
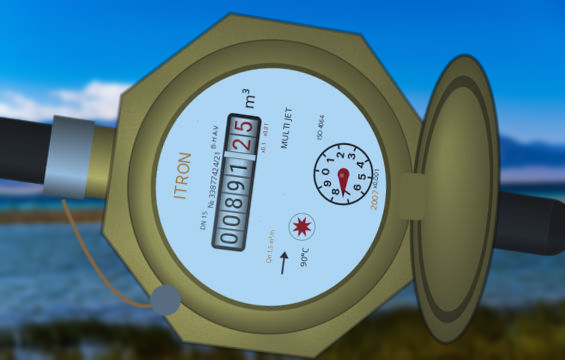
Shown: 891.257 m³
